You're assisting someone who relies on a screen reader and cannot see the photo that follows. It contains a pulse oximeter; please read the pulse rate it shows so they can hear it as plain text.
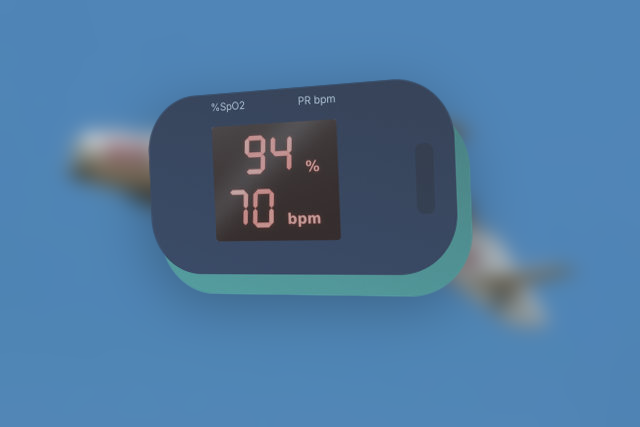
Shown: 70 bpm
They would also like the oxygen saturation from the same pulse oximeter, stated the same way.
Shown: 94 %
